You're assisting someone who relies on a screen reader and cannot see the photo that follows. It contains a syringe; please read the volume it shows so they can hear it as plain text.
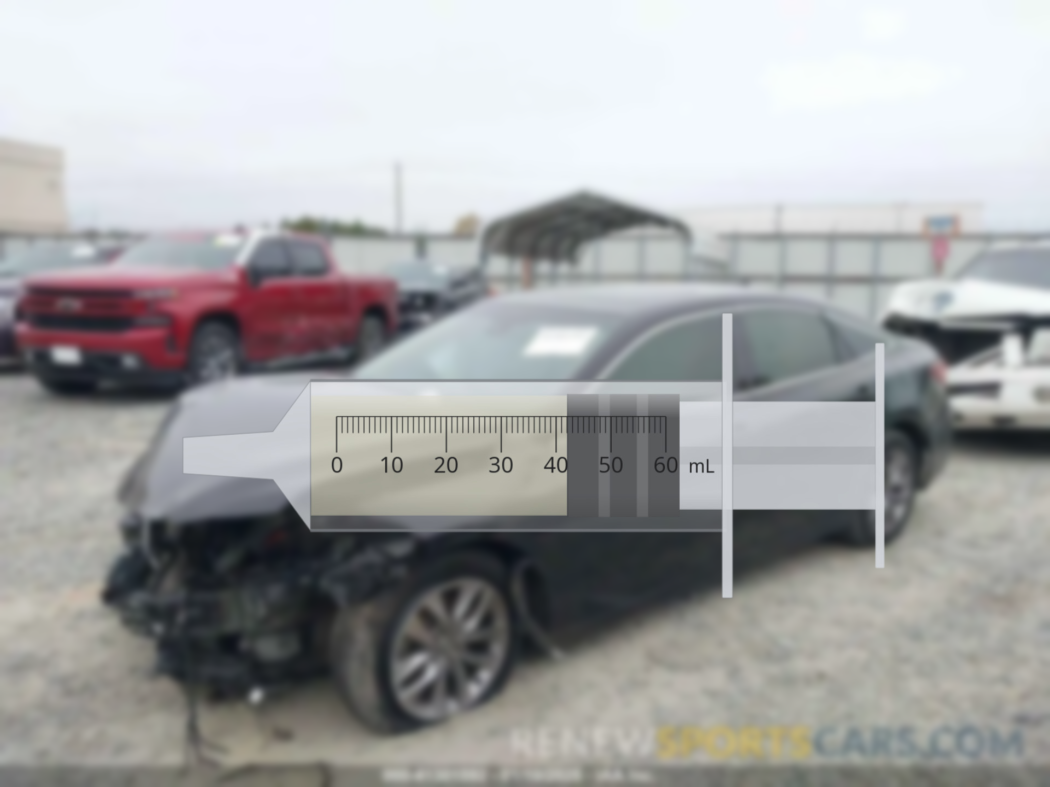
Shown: 42 mL
